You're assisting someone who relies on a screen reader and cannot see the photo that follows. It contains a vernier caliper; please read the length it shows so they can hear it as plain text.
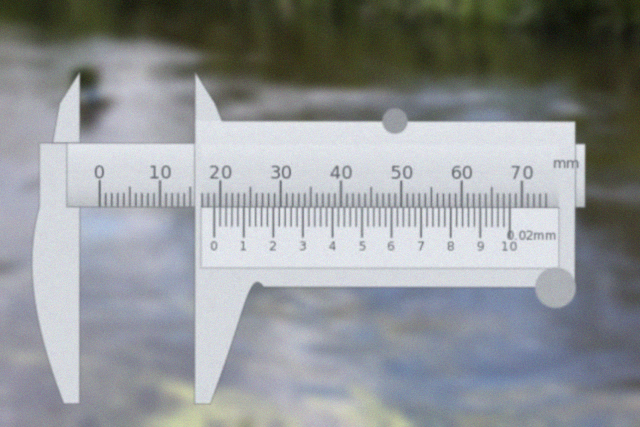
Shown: 19.0 mm
